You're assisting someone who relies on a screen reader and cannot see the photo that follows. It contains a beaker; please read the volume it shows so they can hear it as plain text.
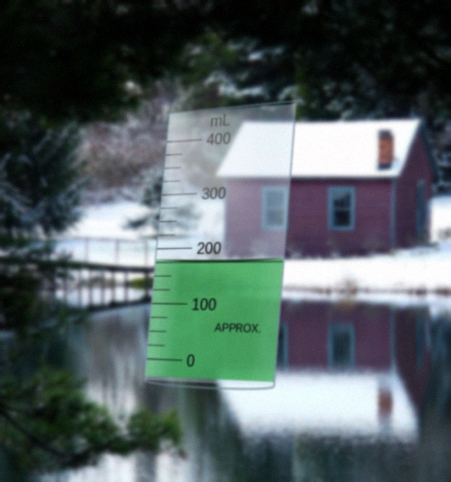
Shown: 175 mL
